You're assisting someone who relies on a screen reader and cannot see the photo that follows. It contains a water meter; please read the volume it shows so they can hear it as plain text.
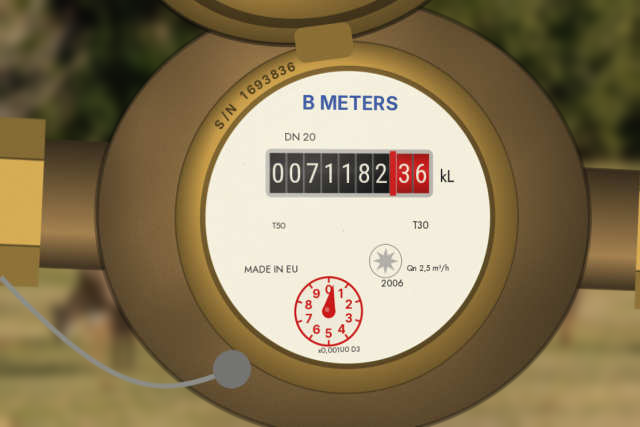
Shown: 71182.360 kL
